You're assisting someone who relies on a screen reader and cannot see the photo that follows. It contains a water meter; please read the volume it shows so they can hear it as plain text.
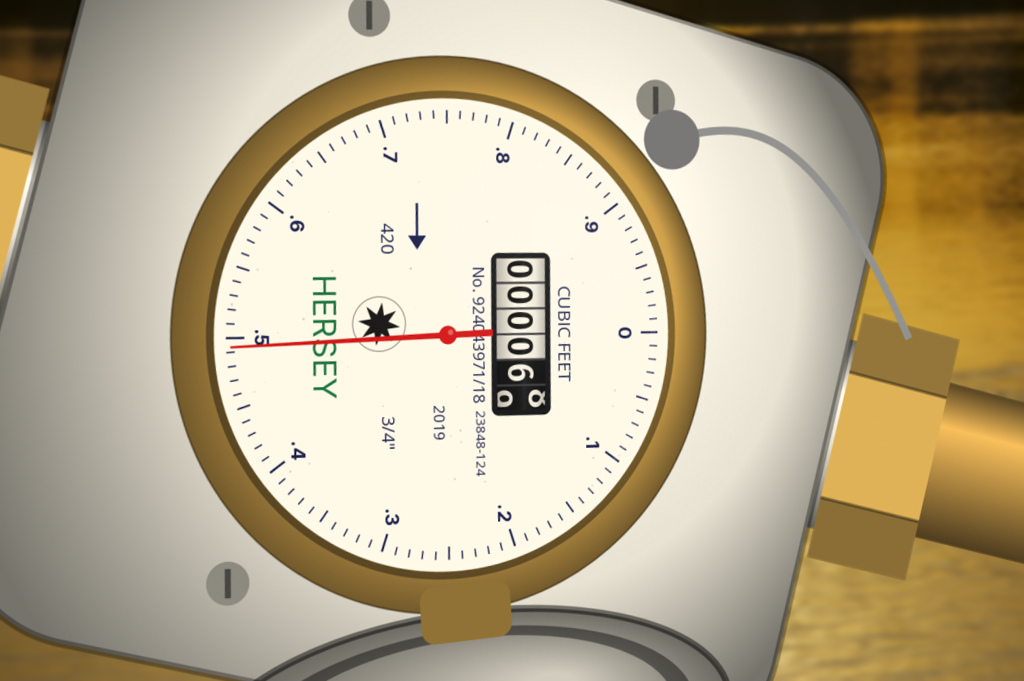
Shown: 68.49 ft³
